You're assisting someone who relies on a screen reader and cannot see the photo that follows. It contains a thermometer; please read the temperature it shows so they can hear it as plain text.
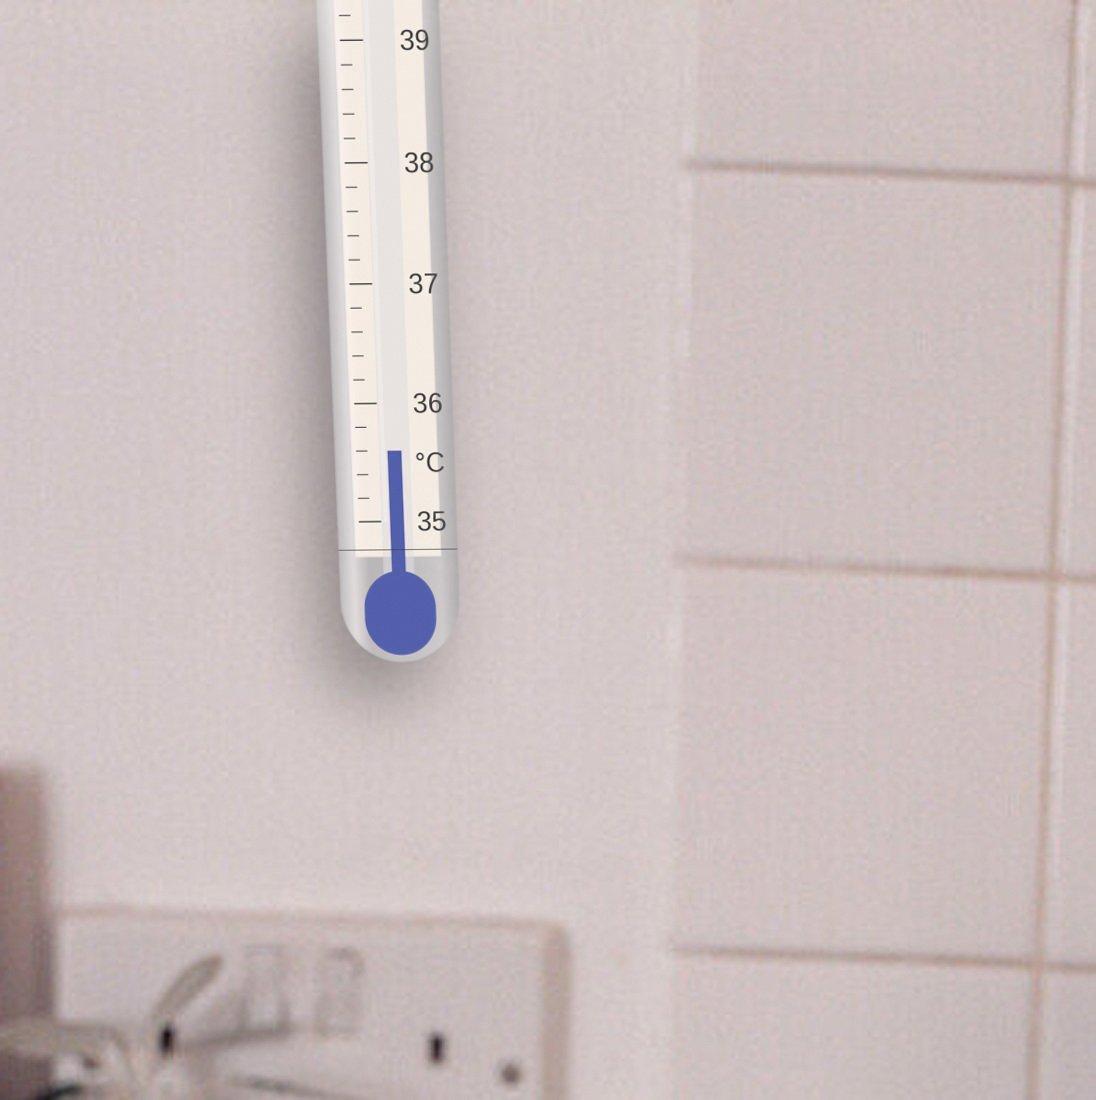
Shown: 35.6 °C
